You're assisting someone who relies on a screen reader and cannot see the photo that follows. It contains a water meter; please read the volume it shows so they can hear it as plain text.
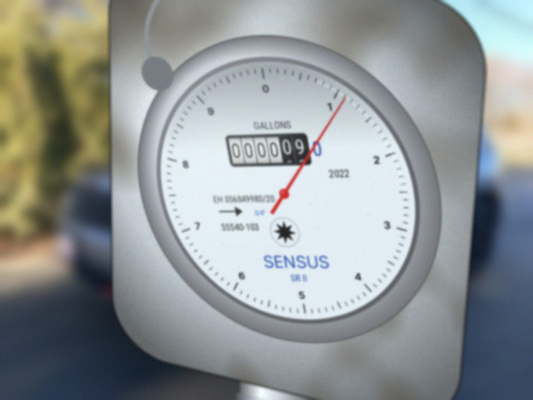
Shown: 91.1 gal
